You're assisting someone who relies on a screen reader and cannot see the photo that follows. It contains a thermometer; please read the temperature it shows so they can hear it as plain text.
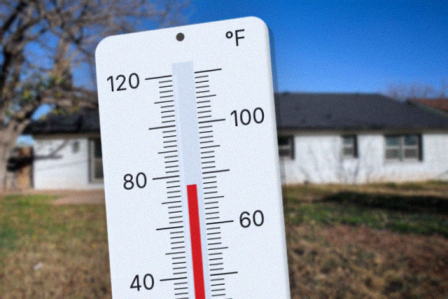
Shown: 76 °F
